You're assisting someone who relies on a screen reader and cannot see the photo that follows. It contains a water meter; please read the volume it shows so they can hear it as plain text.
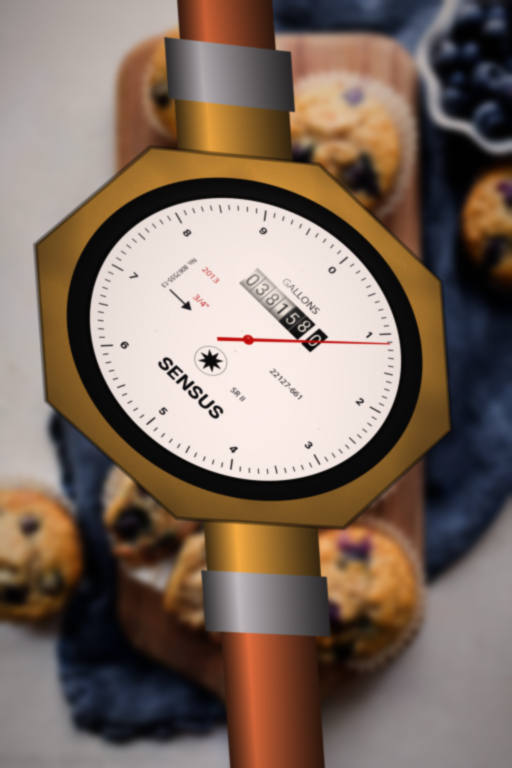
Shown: 381581.1 gal
